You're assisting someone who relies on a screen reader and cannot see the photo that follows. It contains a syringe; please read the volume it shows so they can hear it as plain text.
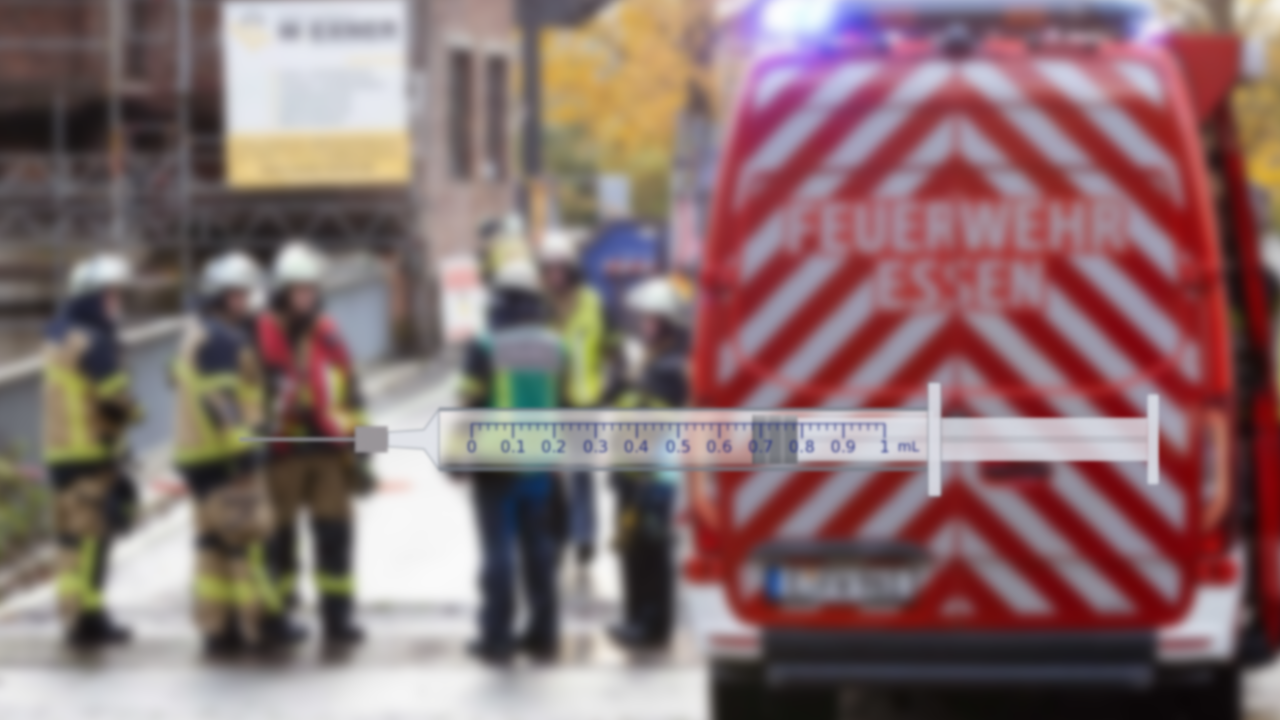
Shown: 0.68 mL
